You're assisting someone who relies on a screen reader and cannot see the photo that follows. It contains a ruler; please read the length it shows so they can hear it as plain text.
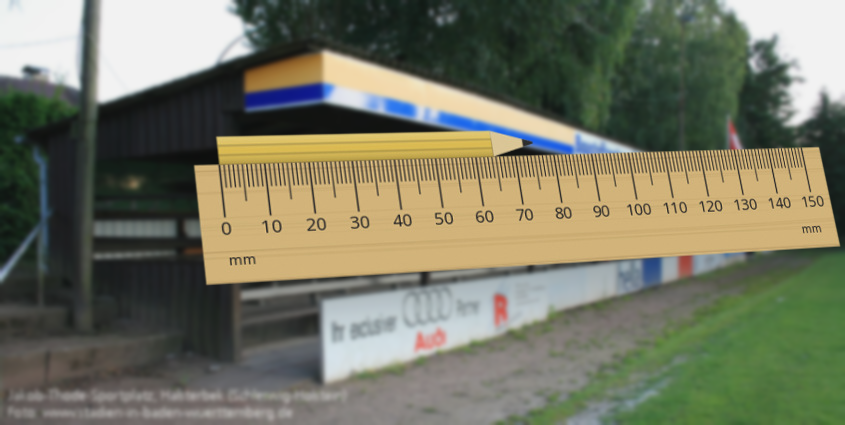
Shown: 75 mm
